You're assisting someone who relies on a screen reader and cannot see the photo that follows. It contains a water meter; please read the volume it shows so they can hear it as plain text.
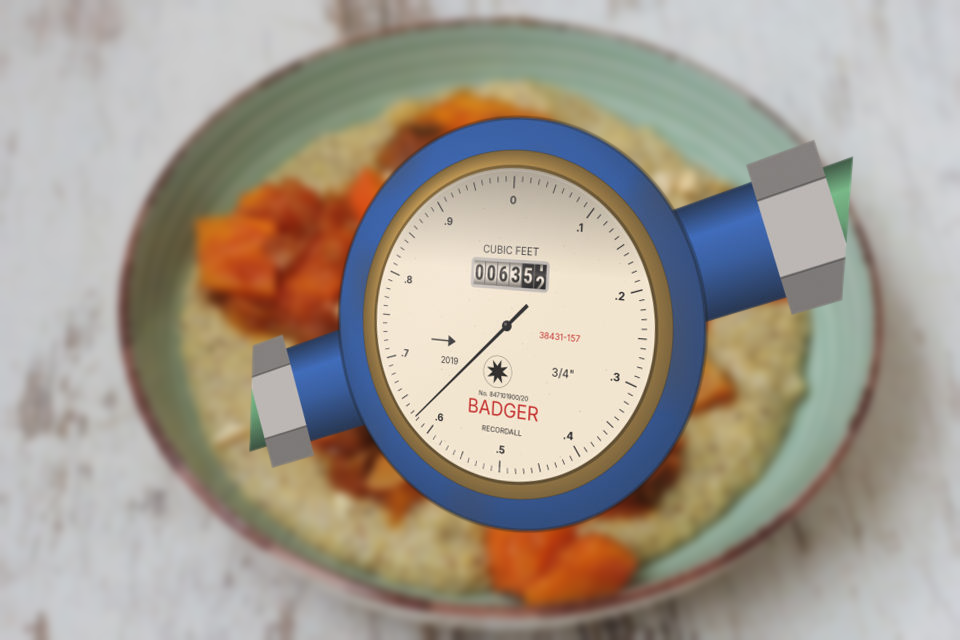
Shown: 6351.62 ft³
